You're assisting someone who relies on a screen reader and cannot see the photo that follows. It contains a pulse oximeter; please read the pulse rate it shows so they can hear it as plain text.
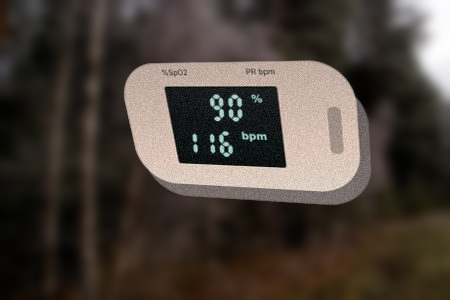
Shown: 116 bpm
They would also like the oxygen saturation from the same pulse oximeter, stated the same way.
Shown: 90 %
